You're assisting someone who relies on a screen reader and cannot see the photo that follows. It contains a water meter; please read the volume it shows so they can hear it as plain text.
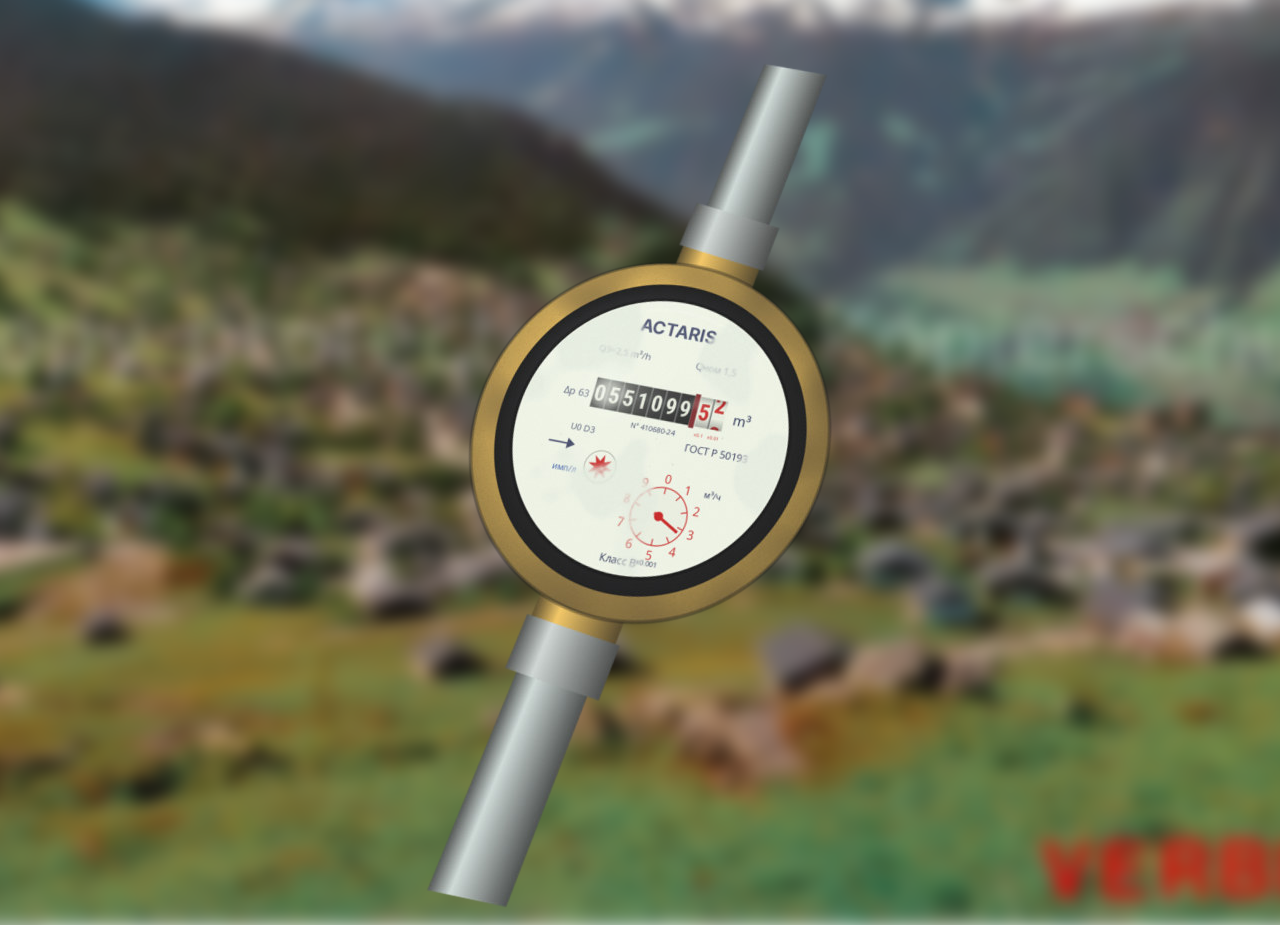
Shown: 551099.523 m³
